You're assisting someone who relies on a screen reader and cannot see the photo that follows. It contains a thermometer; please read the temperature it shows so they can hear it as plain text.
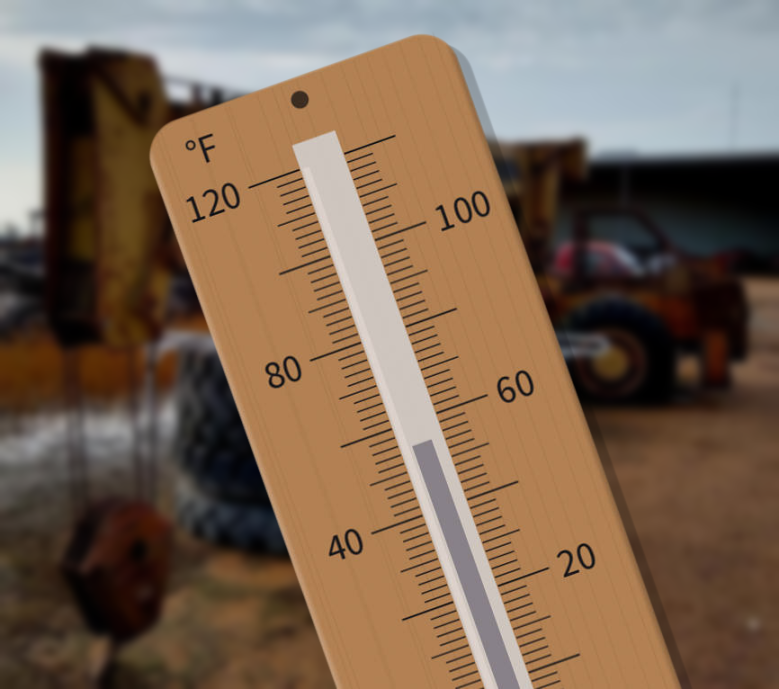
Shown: 55 °F
